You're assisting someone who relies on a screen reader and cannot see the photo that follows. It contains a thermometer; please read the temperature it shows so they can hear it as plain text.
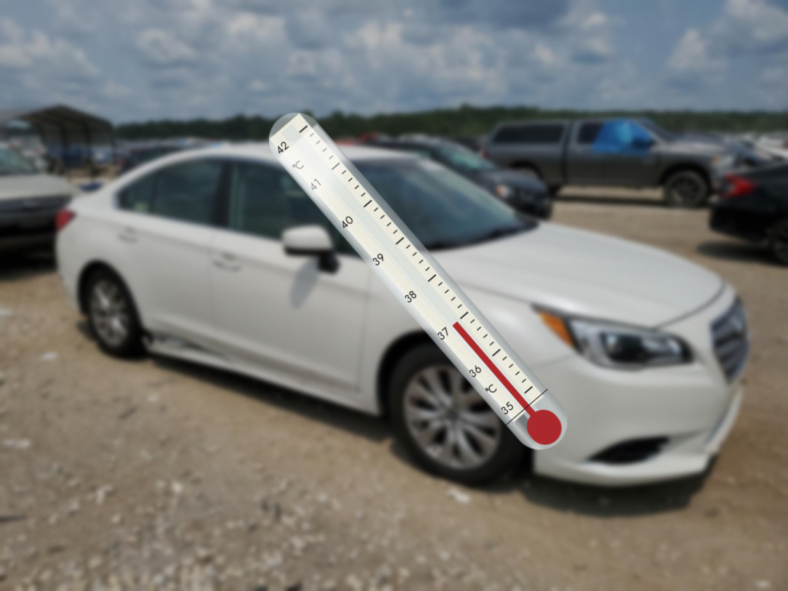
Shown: 37 °C
